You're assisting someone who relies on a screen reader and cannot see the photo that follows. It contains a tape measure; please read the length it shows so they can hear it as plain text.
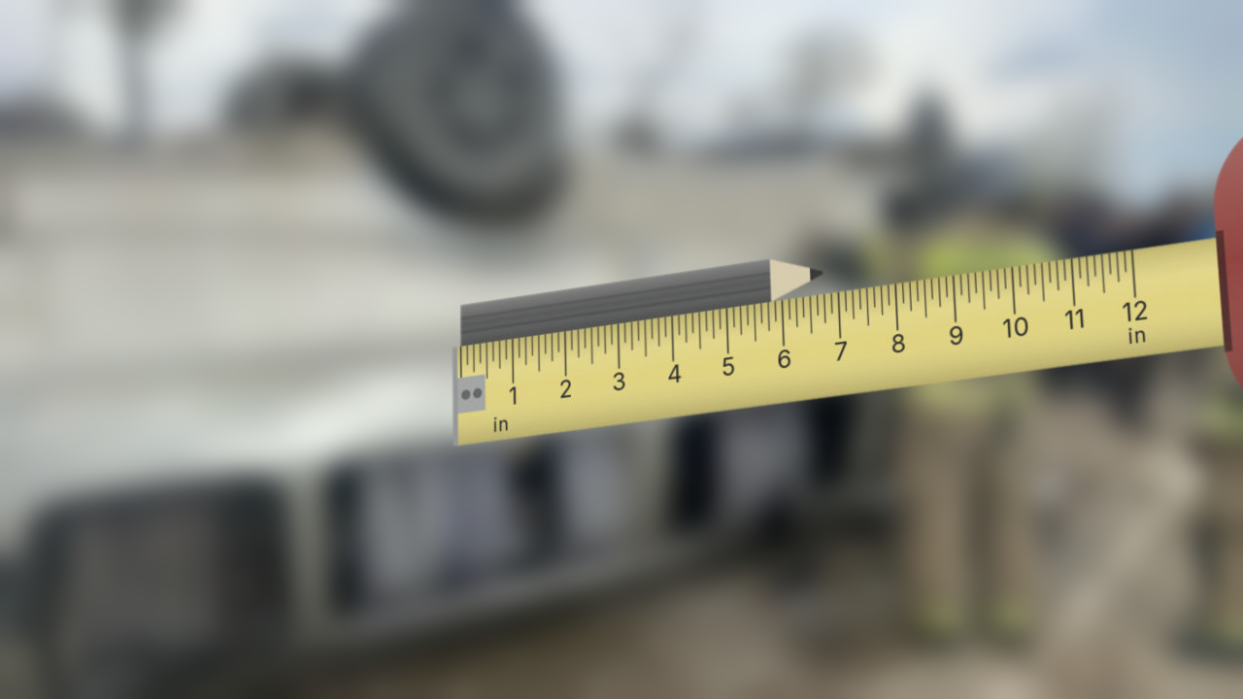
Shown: 6.75 in
